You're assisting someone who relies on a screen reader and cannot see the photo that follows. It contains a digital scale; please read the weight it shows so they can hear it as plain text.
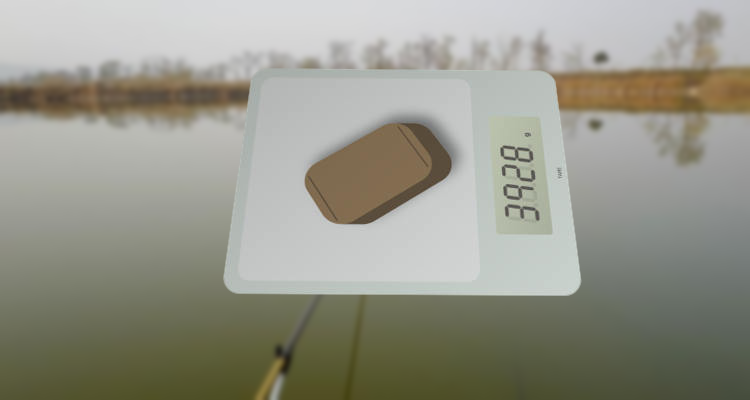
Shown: 3928 g
